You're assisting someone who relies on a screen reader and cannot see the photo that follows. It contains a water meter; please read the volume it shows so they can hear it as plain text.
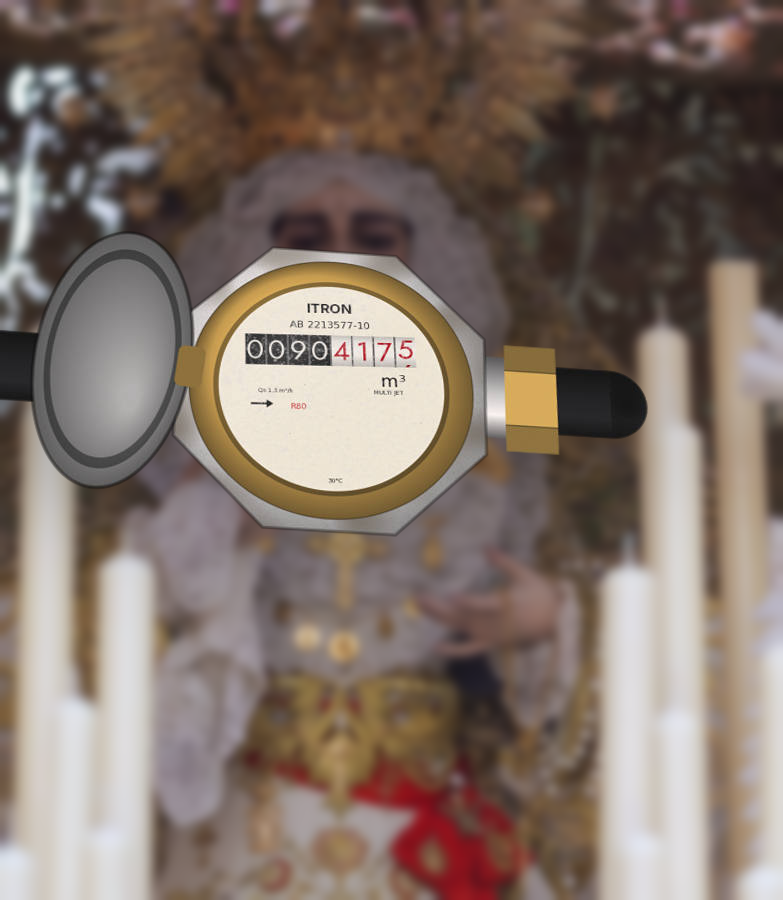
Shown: 90.4175 m³
